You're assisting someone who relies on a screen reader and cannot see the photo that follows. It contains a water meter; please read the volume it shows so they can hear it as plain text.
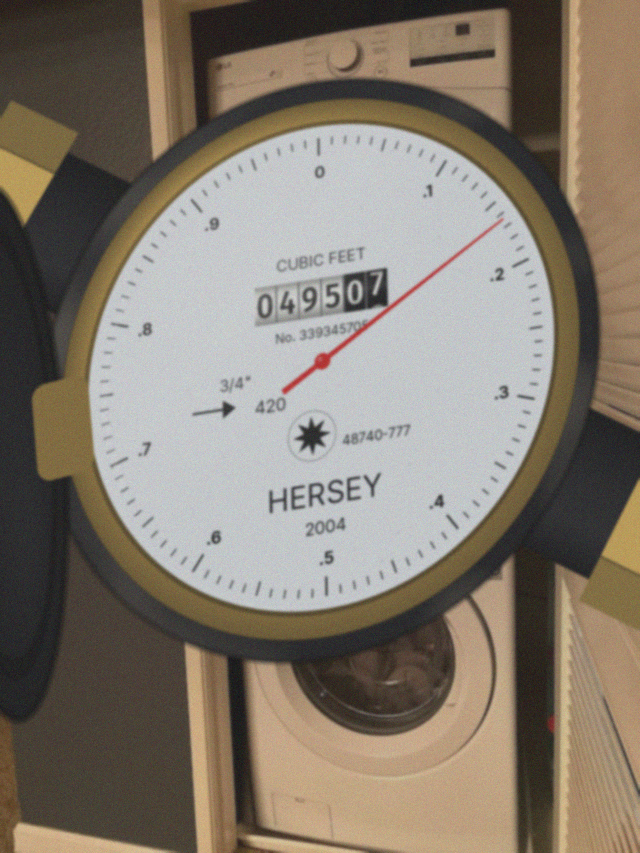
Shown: 49507.16 ft³
